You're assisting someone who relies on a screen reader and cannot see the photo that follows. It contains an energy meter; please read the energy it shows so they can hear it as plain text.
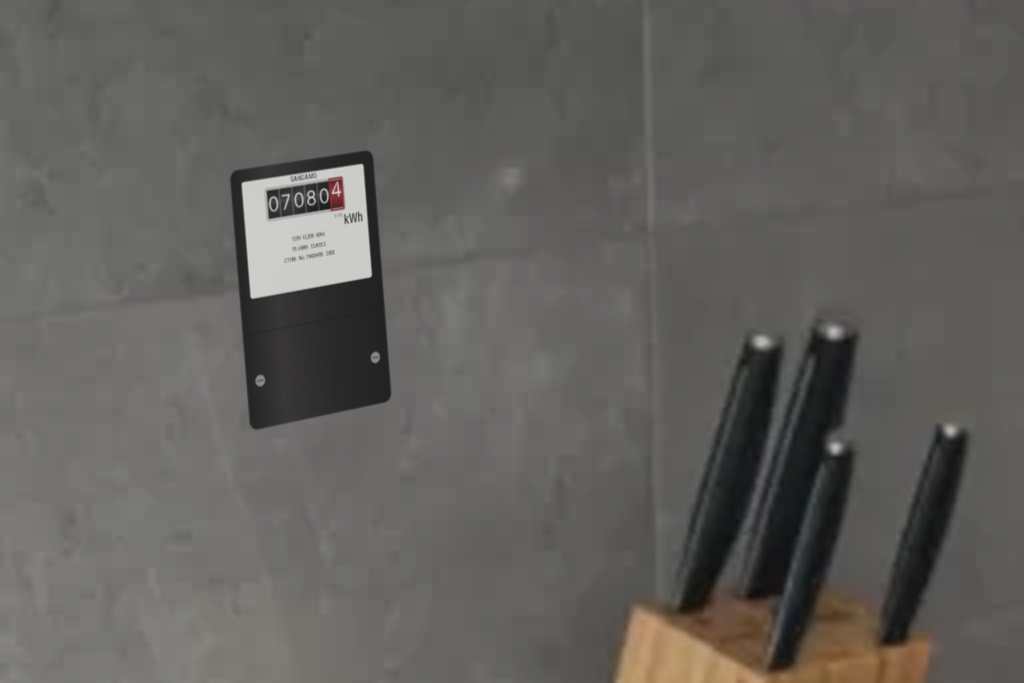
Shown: 7080.4 kWh
